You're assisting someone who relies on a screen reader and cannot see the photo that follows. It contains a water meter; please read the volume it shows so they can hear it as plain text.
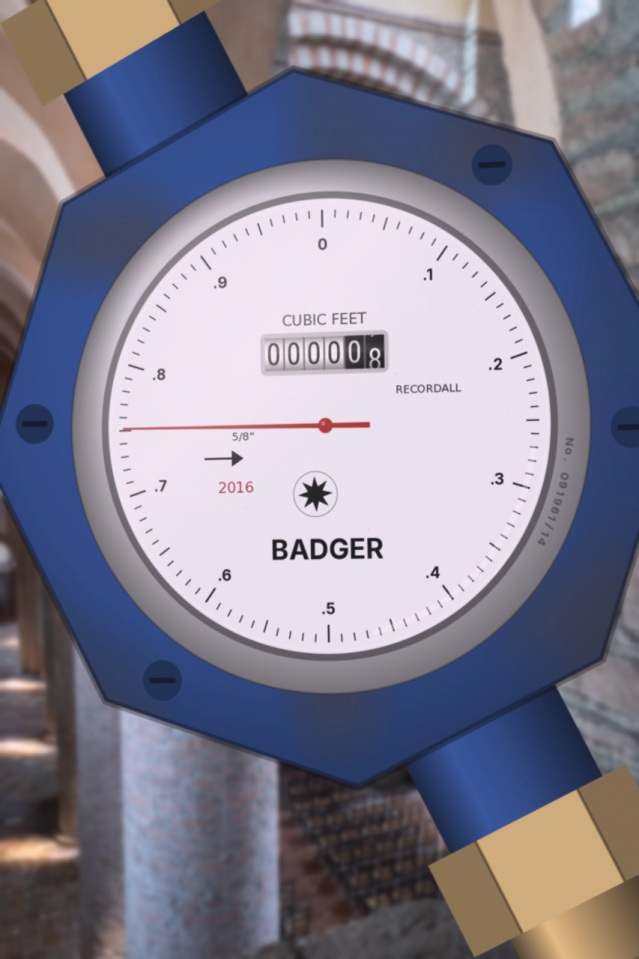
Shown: 7.75 ft³
